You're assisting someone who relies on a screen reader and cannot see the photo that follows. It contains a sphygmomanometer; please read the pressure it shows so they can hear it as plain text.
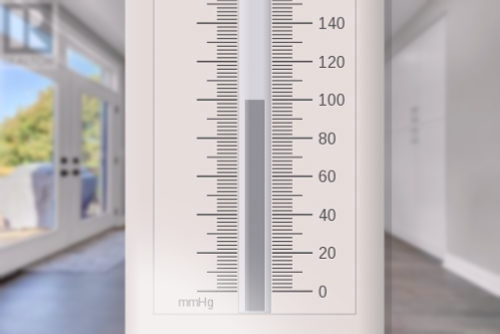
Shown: 100 mmHg
